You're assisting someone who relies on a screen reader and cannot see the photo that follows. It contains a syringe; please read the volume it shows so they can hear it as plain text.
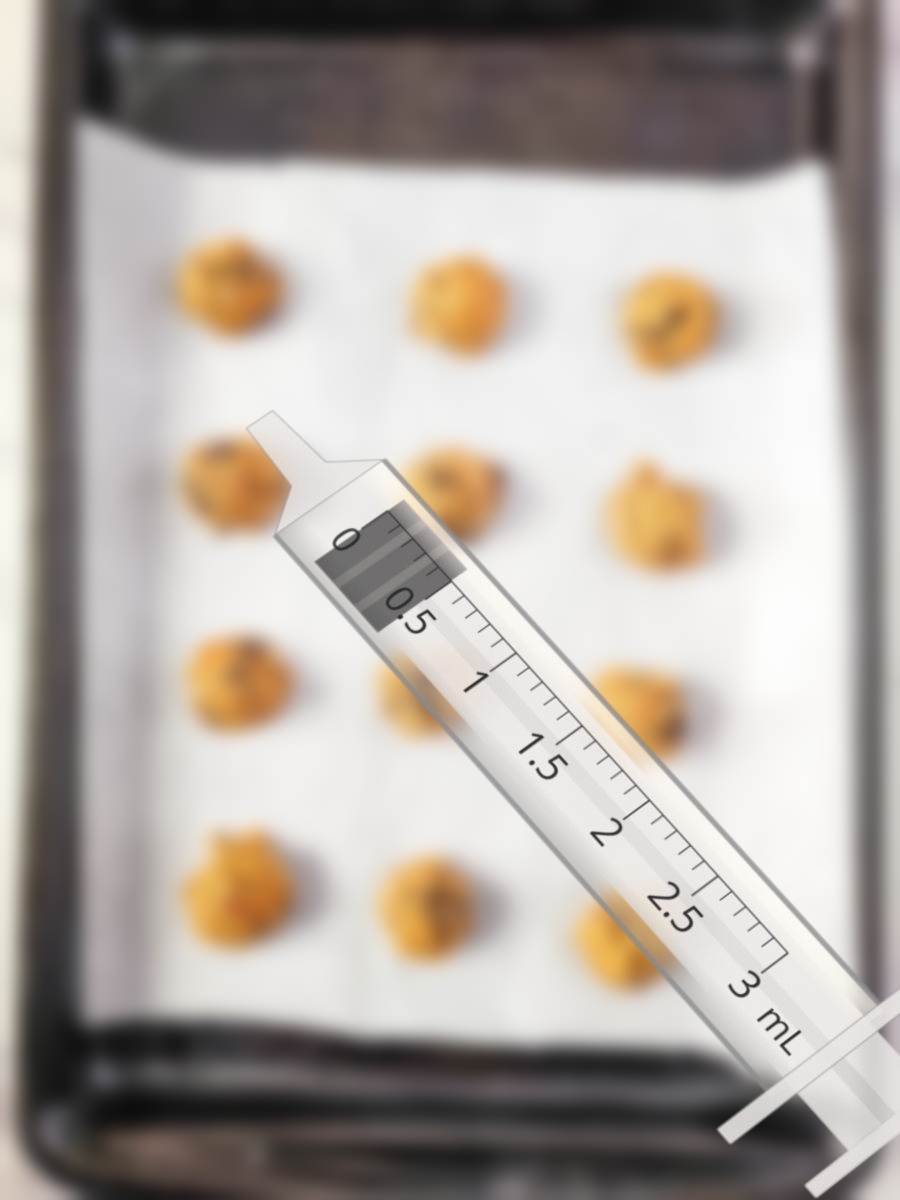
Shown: 0 mL
